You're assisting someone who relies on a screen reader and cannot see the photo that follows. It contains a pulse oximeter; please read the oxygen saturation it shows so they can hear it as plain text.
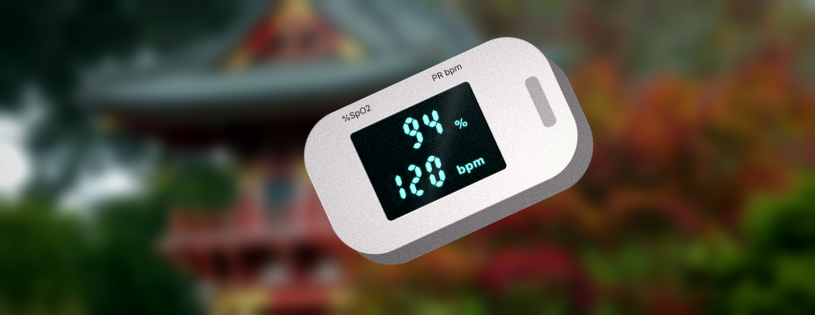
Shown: 94 %
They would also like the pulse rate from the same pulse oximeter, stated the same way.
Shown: 120 bpm
